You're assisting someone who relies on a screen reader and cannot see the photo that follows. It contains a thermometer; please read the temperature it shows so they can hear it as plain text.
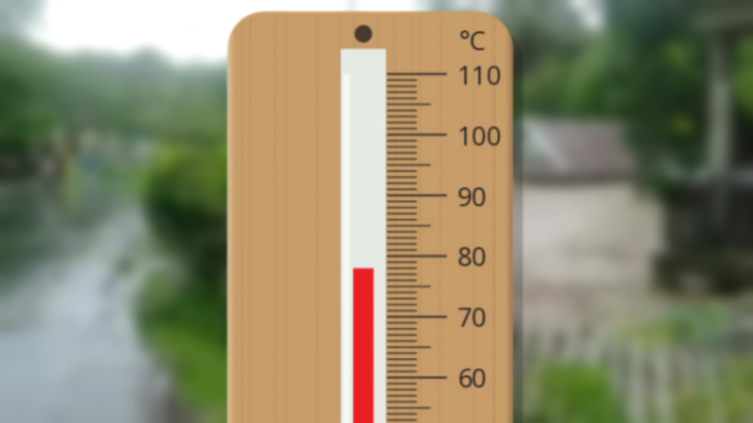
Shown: 78 °C
